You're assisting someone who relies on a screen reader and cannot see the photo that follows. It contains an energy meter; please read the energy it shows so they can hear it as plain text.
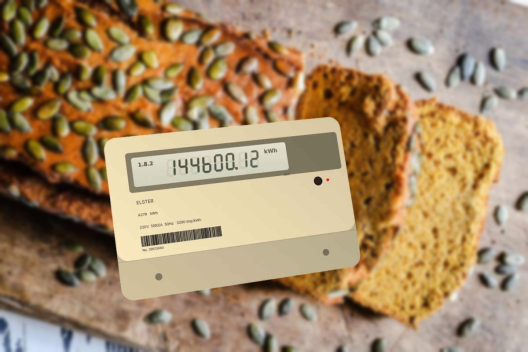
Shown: 144600.12 kWh
